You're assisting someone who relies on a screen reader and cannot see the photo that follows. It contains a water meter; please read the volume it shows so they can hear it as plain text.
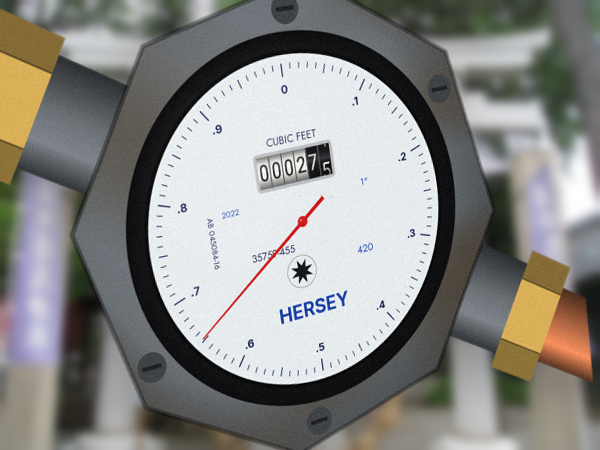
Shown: 274.65 ft³
